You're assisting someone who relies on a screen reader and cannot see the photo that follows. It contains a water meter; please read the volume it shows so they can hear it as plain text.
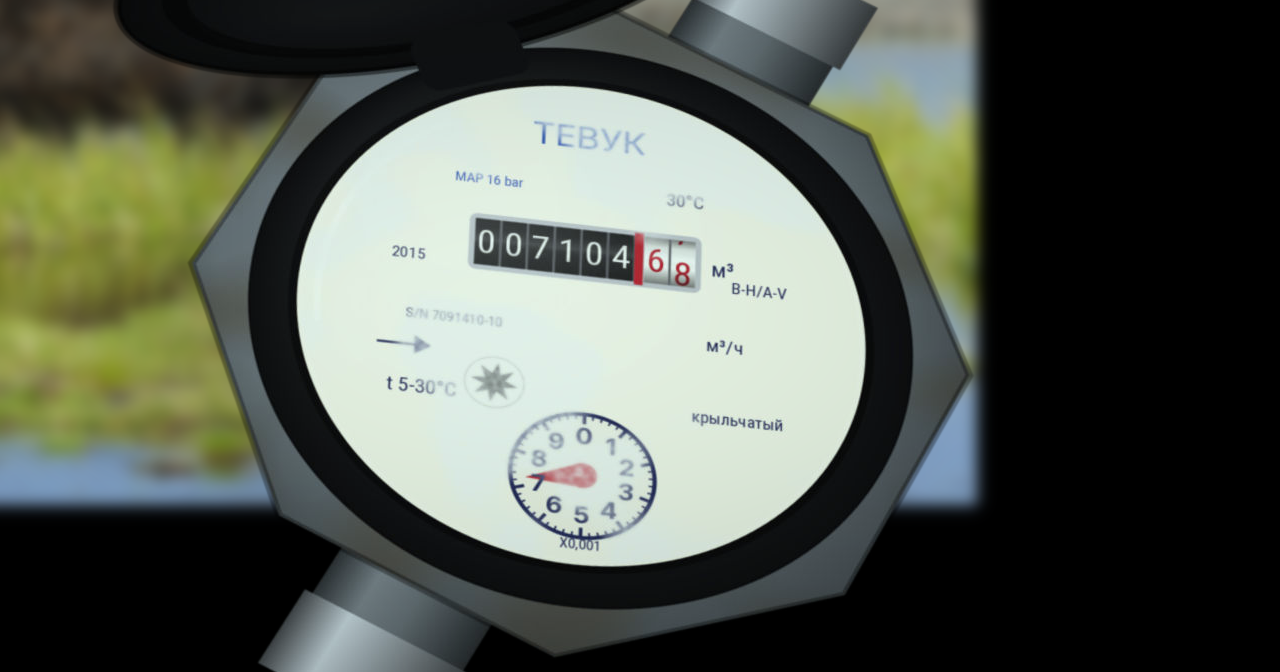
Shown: 7104.677 m³
